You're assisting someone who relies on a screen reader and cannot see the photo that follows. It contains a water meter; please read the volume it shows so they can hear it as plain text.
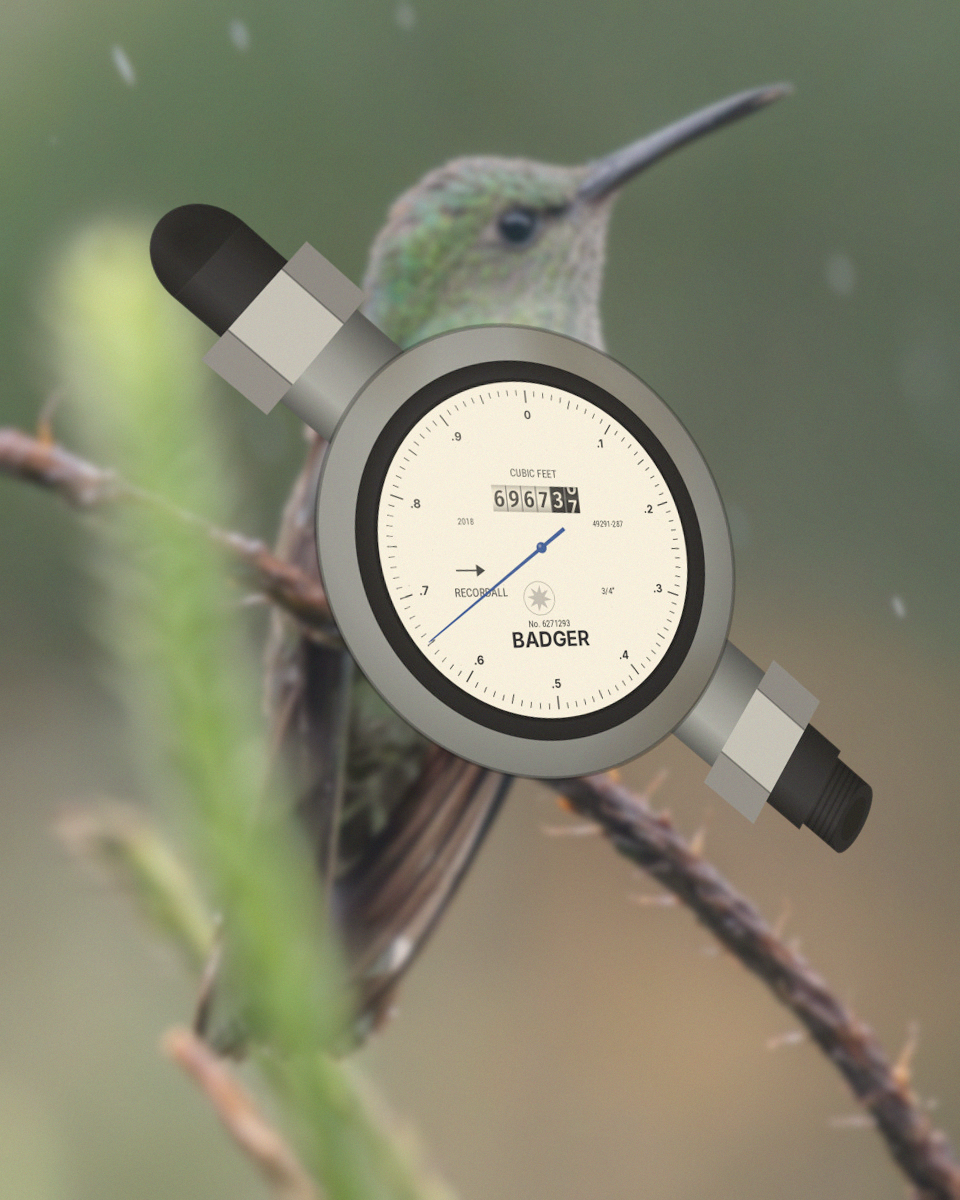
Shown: 696736.65 ft³
